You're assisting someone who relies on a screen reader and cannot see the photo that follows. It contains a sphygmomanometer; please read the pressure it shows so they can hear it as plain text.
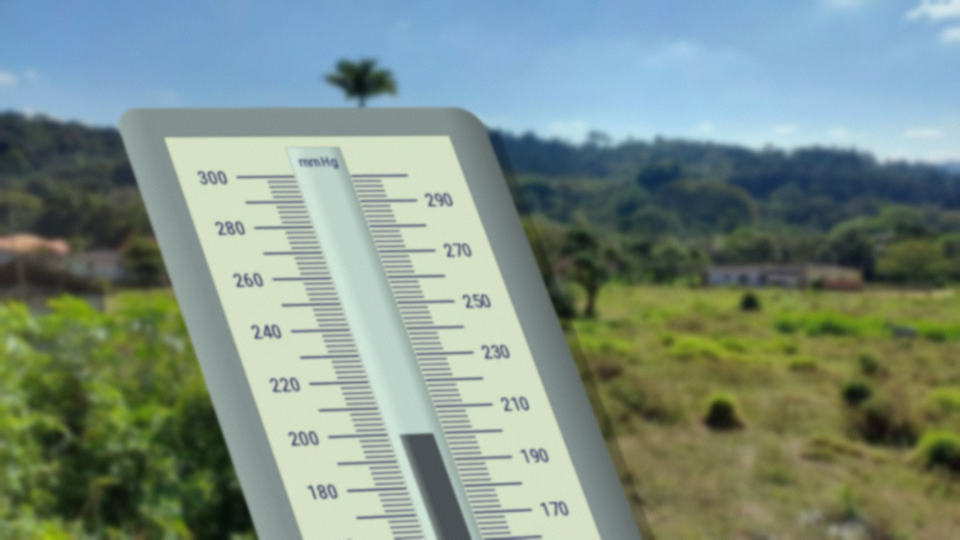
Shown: 200 mmHg
